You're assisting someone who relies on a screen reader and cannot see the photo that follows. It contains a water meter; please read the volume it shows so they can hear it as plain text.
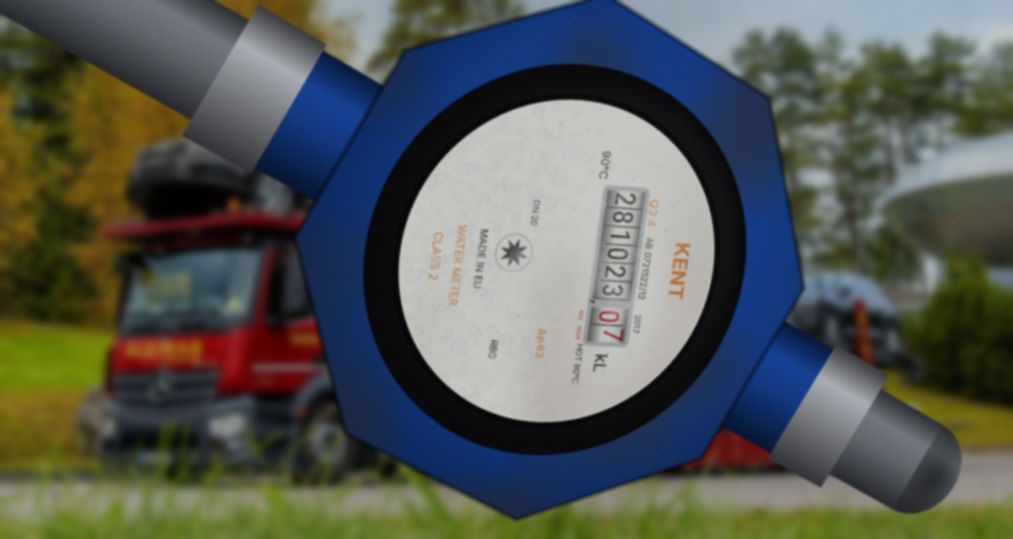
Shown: 281023.07 kL
